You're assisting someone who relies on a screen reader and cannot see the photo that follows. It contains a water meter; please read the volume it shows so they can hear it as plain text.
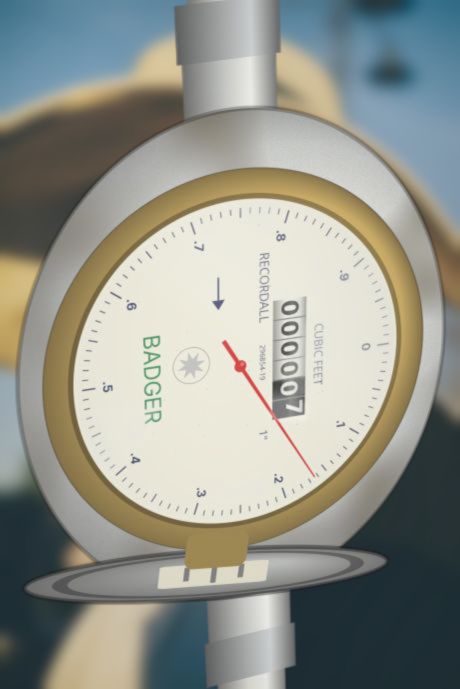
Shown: 7.16 ft³
